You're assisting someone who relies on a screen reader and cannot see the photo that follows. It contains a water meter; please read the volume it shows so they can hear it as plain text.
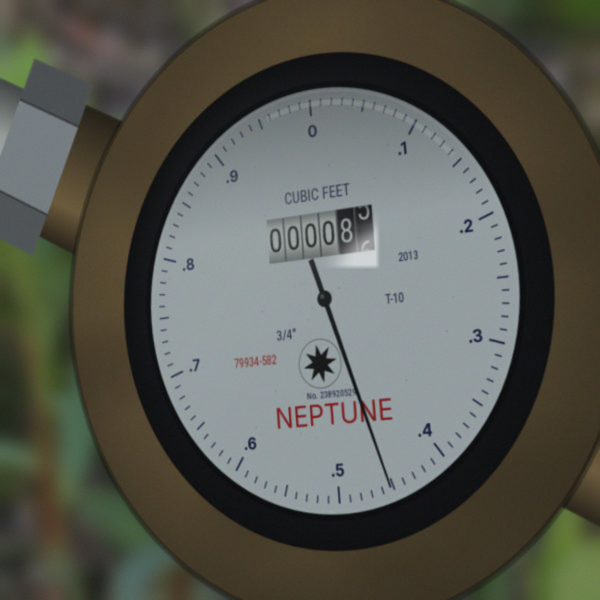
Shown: 85.45 ft³
